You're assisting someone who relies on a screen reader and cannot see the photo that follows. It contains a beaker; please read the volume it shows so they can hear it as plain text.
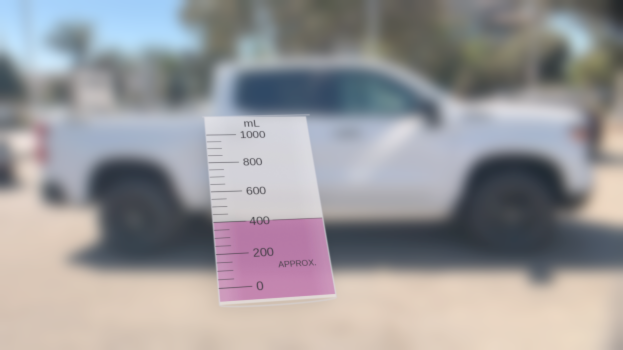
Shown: 400 mL
